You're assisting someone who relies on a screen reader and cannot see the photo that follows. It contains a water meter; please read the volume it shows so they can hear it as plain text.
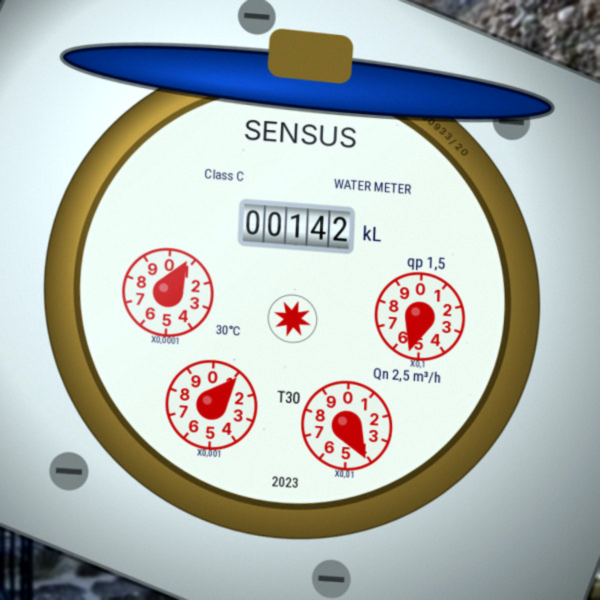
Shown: 142.5410 kL
